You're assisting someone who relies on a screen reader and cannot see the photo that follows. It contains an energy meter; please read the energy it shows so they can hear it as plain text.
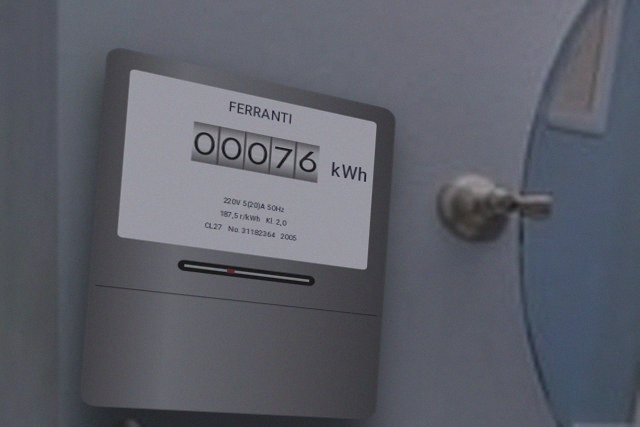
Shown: 76 kWh
